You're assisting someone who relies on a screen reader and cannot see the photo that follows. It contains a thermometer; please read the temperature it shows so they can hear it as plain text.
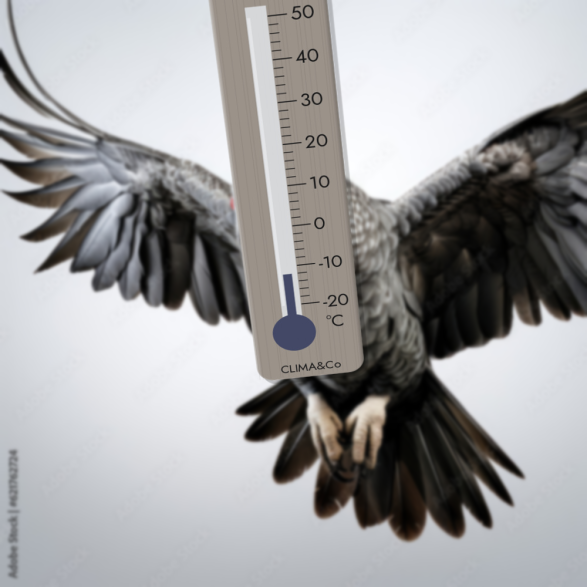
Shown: -12 °C
